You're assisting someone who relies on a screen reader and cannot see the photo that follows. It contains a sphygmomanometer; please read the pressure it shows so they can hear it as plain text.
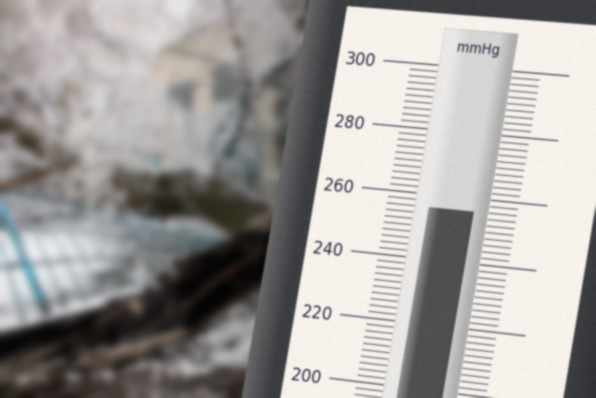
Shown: 256 mmHg
